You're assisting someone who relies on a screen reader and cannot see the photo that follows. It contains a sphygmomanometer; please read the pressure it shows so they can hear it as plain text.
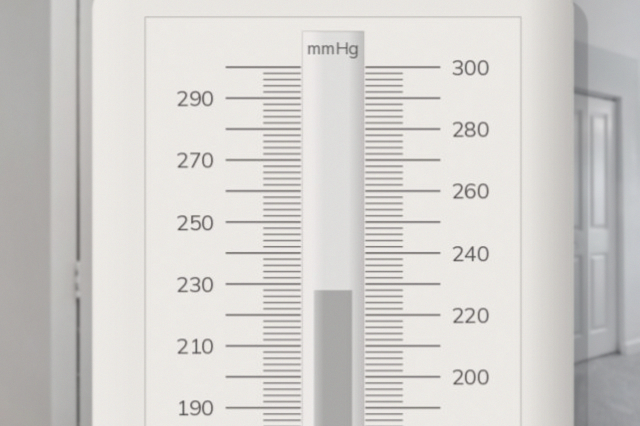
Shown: 228 mmHg
